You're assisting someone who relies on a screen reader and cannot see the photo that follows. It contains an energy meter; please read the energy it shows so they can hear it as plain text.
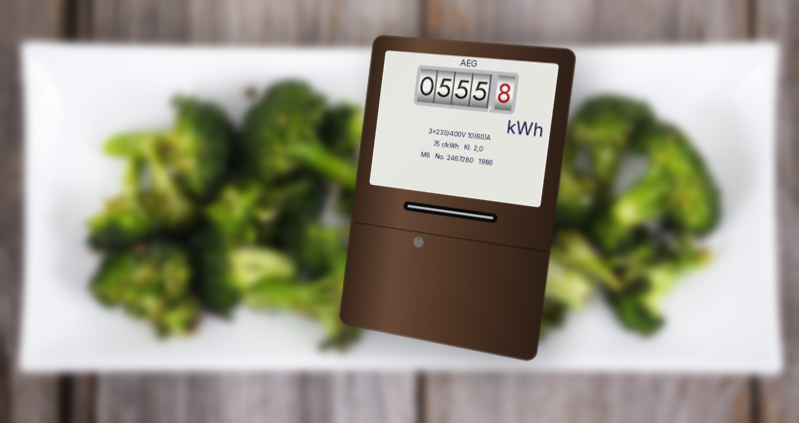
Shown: 555.8 kWh
